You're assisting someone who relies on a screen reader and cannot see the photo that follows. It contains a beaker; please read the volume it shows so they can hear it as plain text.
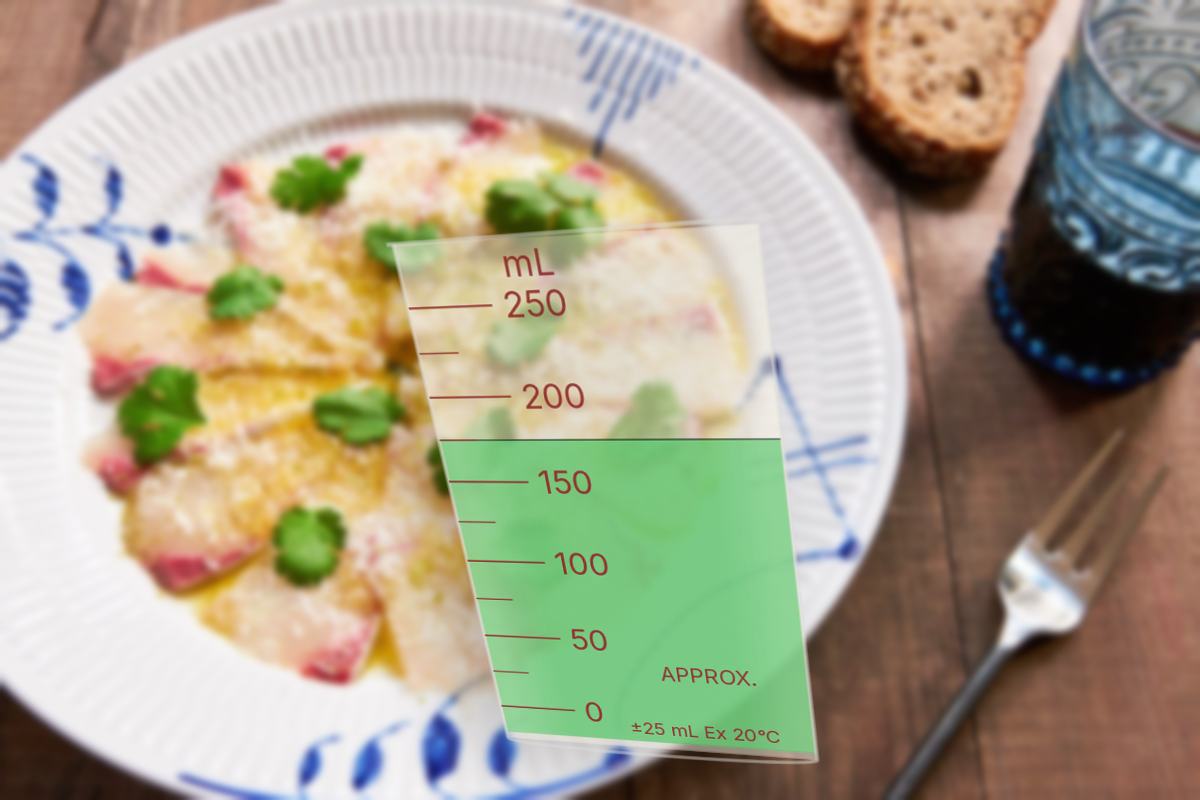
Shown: 175 mL
